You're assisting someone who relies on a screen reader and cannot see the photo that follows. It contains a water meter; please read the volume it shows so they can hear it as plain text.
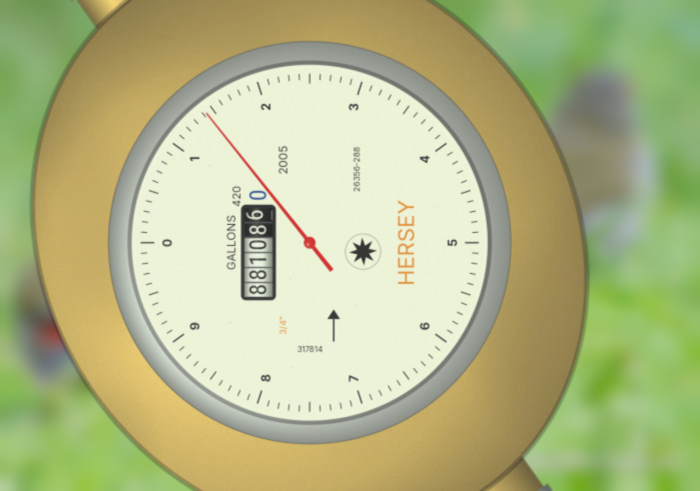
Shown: 8810861.4 gal
